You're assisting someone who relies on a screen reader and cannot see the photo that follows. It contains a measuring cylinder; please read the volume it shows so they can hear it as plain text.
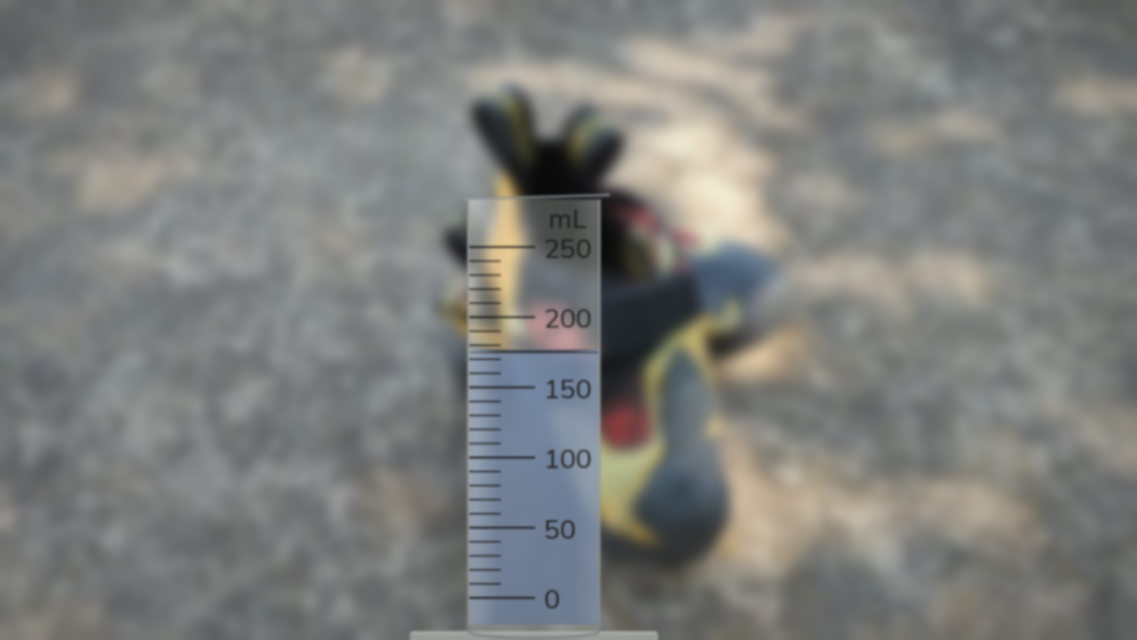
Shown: 175 mL
